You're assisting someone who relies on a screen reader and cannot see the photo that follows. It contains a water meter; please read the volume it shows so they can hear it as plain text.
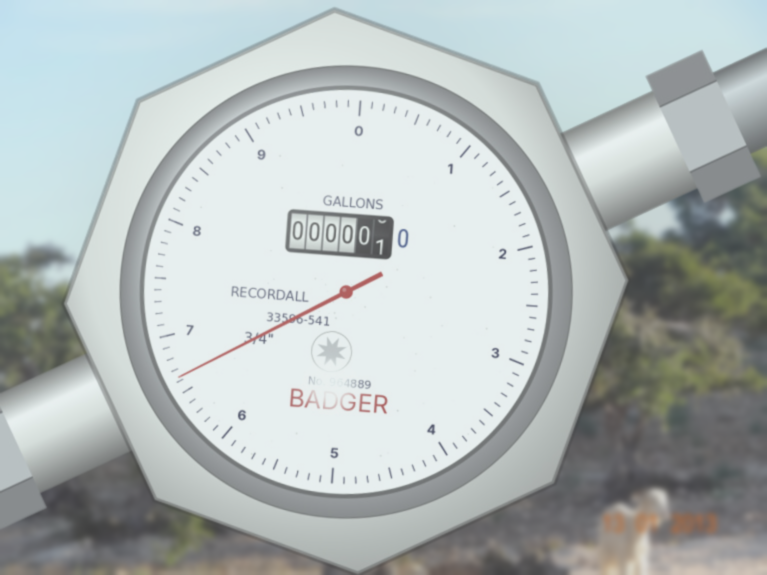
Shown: 6.6 gal
